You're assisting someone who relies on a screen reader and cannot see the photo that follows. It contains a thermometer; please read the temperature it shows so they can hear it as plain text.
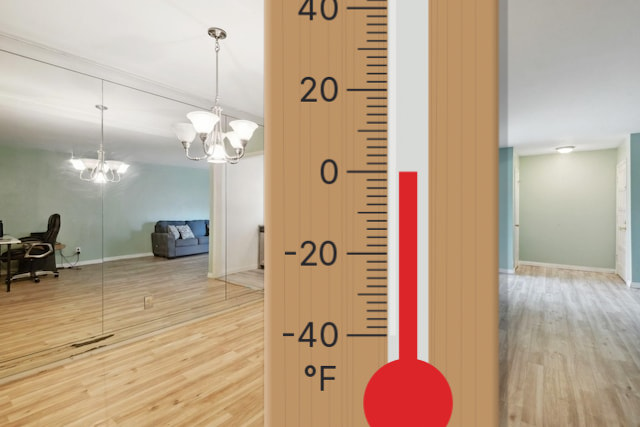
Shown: 0 °F
